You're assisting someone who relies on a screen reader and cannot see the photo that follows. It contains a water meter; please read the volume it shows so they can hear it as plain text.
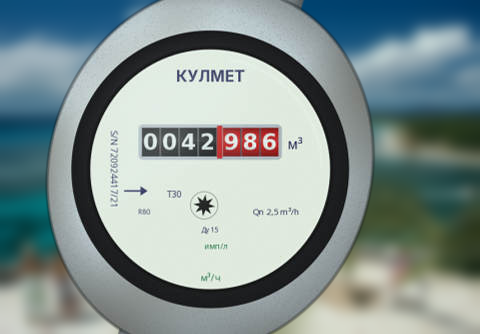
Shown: 42.986 m³
